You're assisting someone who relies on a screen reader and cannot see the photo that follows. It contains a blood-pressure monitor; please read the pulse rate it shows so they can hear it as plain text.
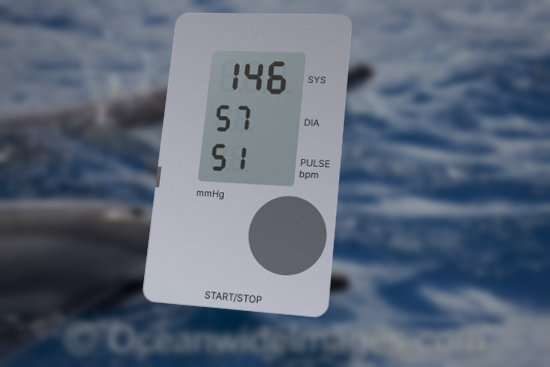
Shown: 51 bpm
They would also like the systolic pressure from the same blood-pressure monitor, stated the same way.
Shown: 146 mmHg
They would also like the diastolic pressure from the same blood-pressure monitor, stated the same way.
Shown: 57 mmHg
